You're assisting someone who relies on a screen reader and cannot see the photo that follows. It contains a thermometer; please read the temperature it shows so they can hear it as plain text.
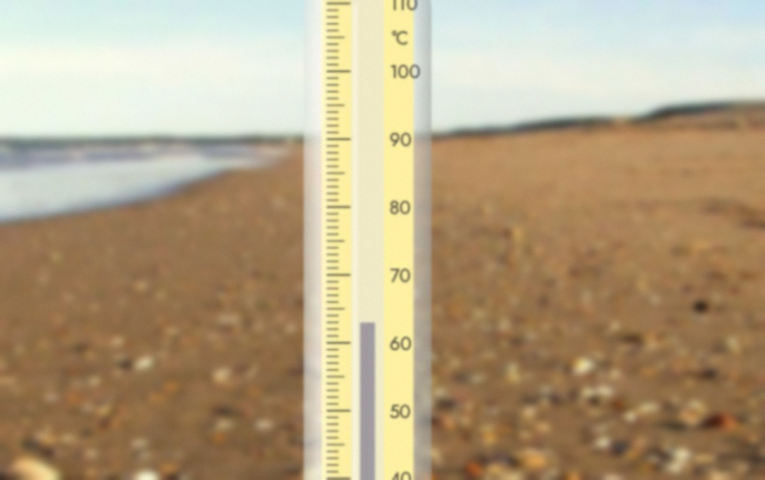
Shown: 63 °C
